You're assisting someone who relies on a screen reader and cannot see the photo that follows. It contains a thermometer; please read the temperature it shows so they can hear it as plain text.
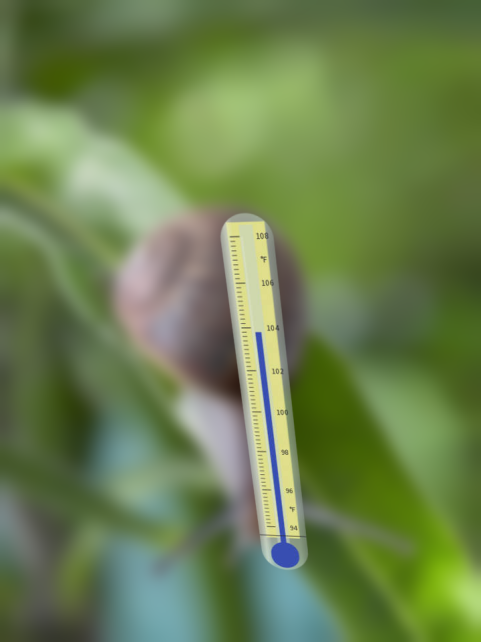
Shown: 103.8 °F
